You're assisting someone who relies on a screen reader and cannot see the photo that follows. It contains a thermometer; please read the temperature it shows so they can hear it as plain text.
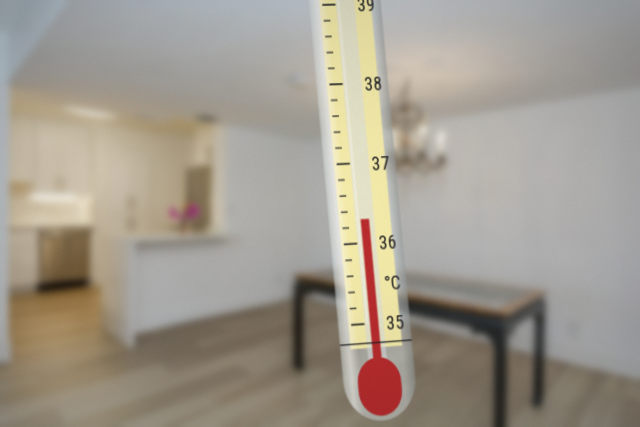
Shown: 36.3 °C
